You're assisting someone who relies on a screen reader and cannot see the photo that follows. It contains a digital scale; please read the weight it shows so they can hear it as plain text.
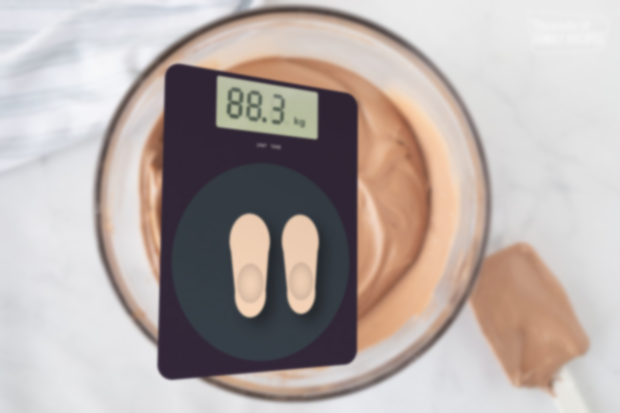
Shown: 88.3 kg
